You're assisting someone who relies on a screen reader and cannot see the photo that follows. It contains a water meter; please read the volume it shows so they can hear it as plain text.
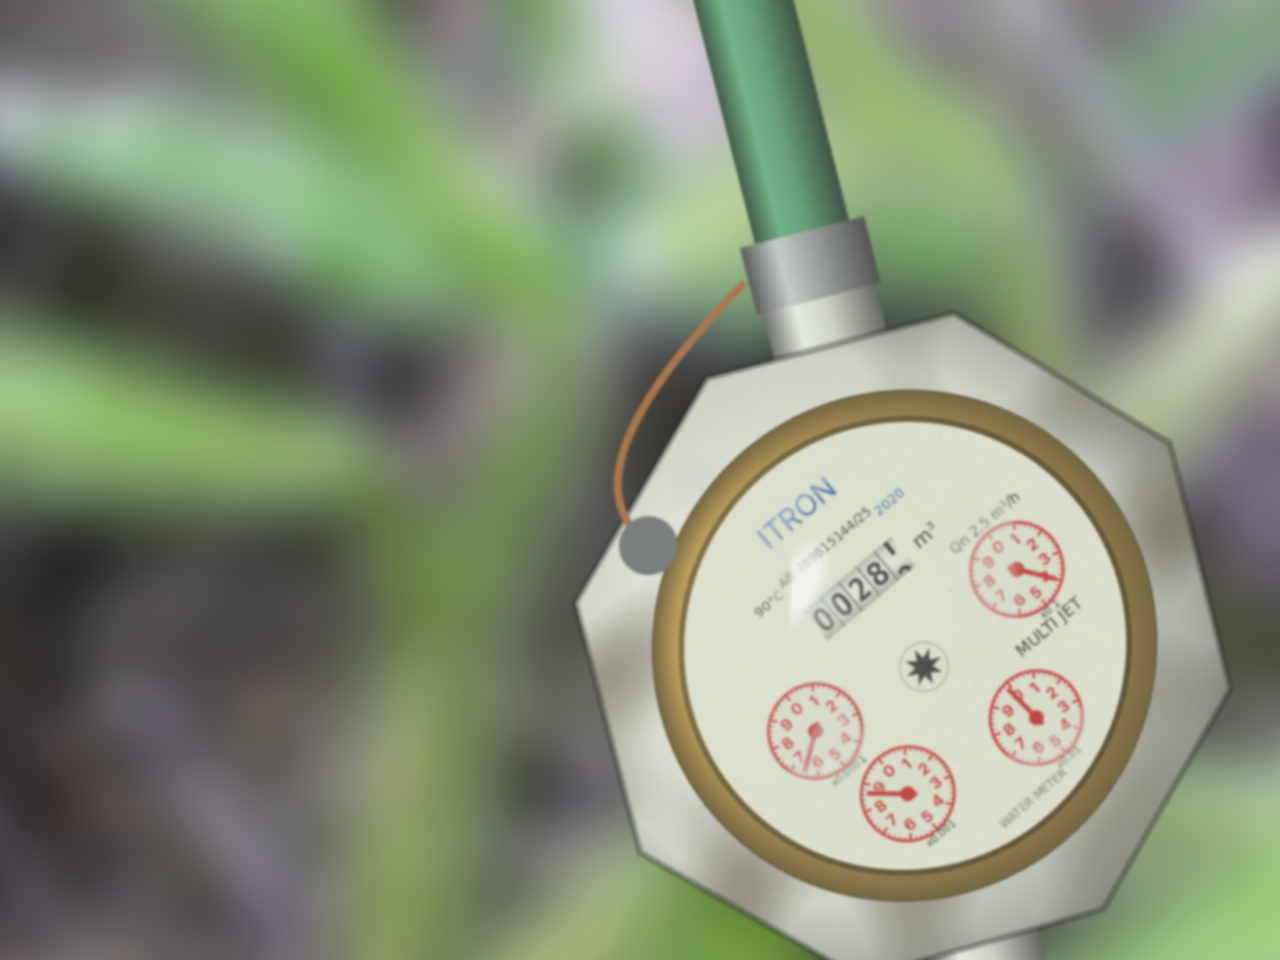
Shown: 281.3986 m³
